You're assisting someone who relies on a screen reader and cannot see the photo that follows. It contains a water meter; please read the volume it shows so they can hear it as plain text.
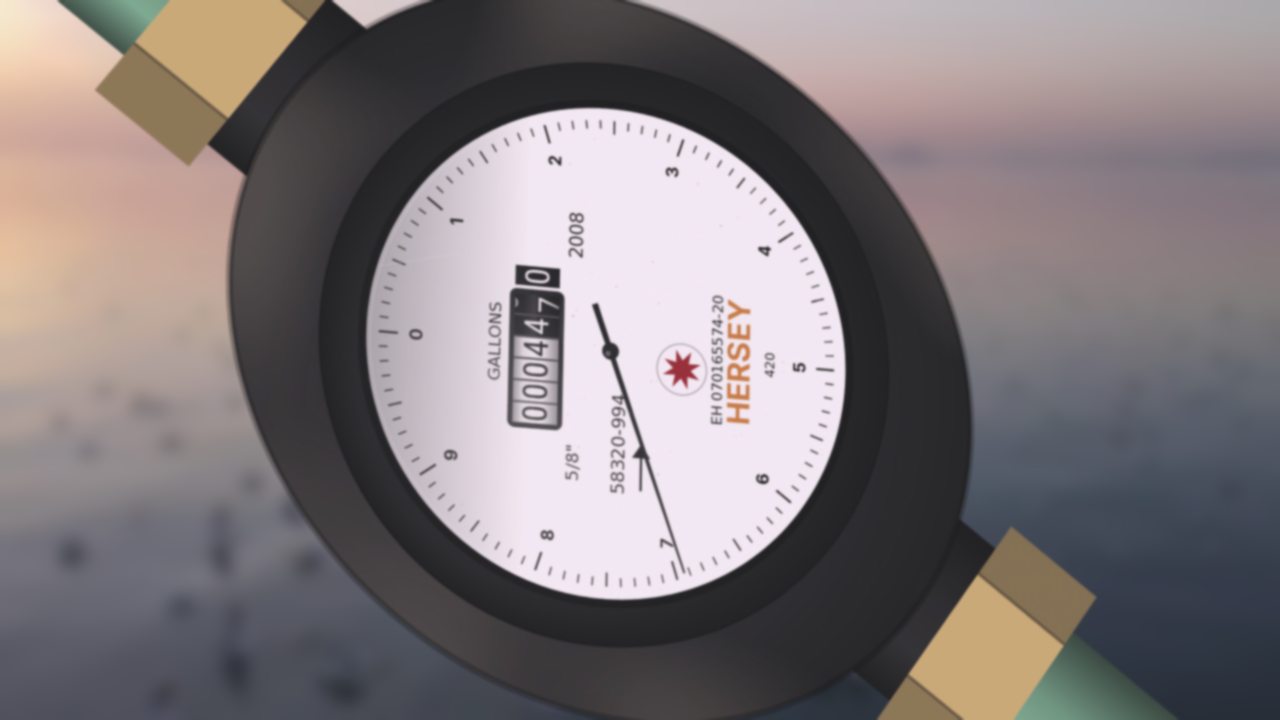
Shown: 4466.9 gal
